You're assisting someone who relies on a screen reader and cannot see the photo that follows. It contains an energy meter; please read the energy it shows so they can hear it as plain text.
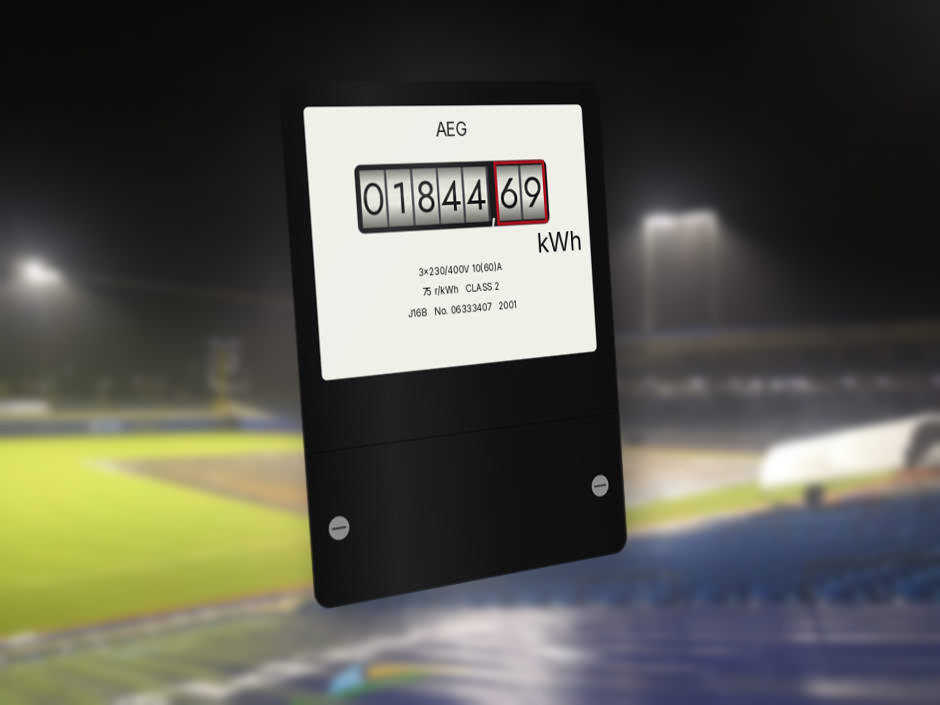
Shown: 1844.69 kWh
